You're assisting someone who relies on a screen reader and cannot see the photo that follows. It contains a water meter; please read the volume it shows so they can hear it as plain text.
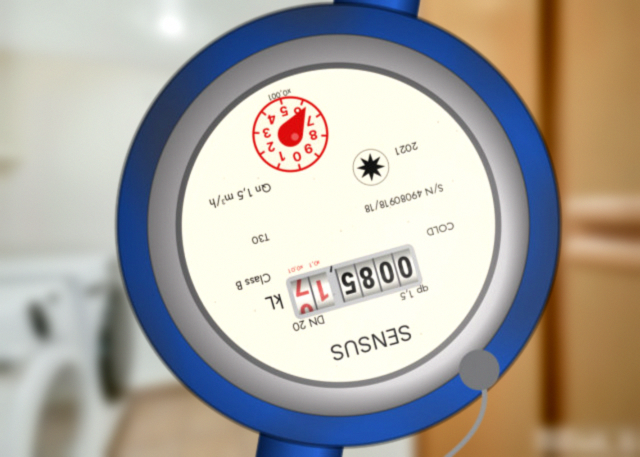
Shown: 85.166 kL
